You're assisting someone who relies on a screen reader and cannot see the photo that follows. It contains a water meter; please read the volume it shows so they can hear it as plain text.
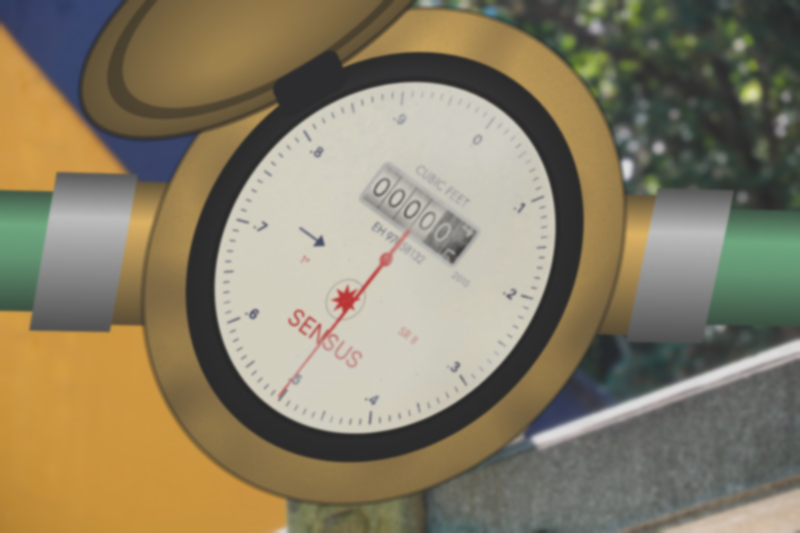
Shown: 4.50 ft³
